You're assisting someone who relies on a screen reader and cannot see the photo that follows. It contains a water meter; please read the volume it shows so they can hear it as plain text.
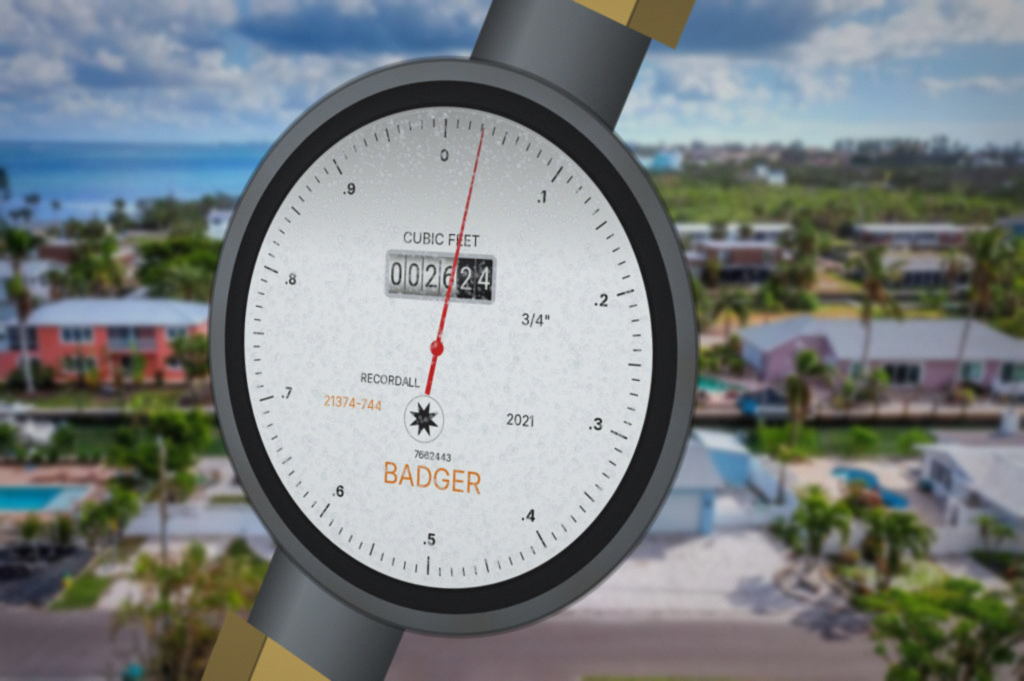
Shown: 2624.03 ft³
